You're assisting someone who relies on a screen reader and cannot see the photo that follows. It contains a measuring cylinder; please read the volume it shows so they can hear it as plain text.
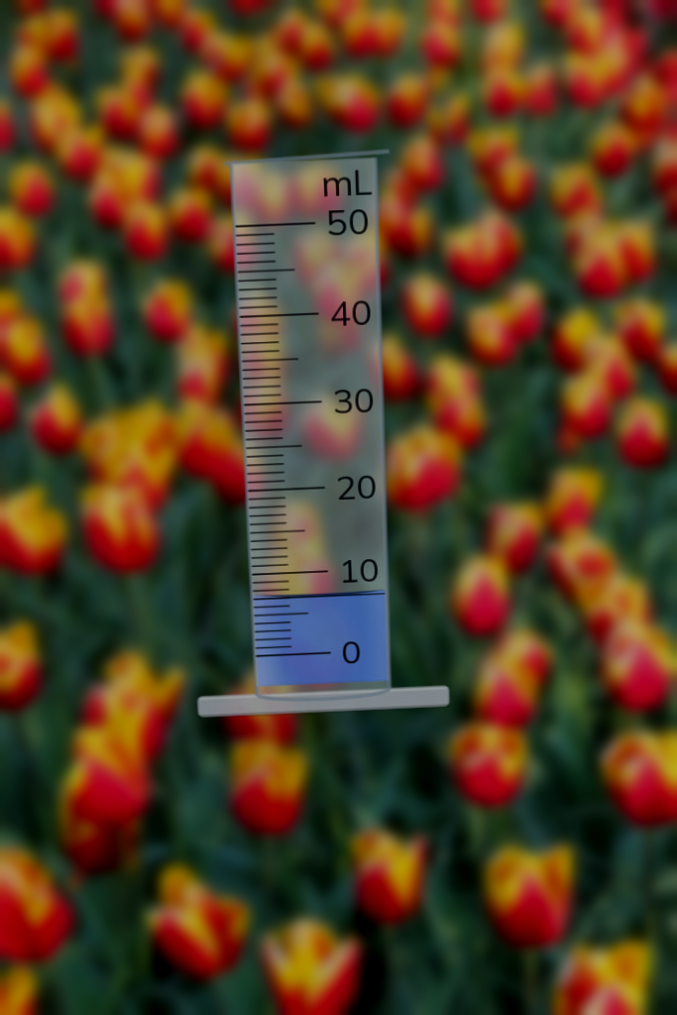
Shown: 7 mL
